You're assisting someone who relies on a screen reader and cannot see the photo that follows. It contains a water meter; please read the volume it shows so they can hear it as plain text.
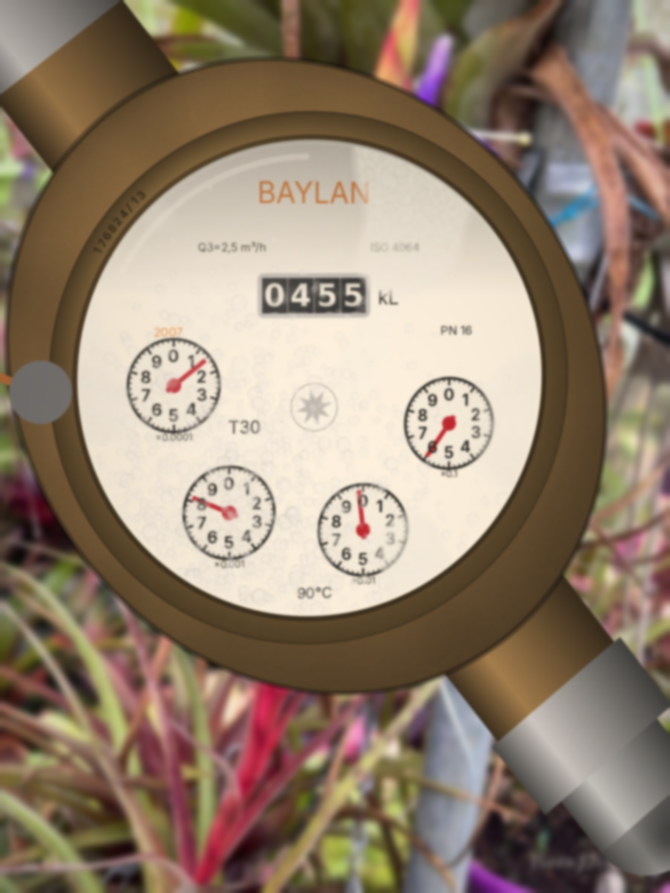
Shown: 455.5981 kL
